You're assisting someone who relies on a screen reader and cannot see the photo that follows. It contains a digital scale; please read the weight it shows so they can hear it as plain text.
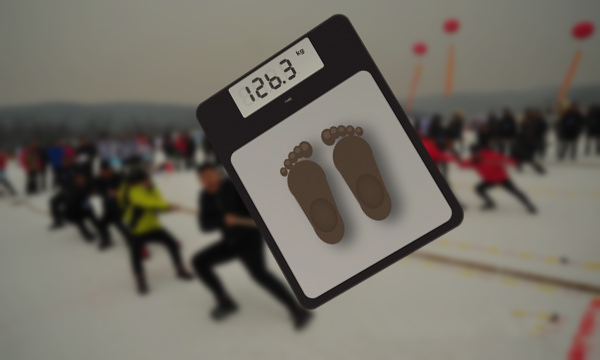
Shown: 126.3 kg
